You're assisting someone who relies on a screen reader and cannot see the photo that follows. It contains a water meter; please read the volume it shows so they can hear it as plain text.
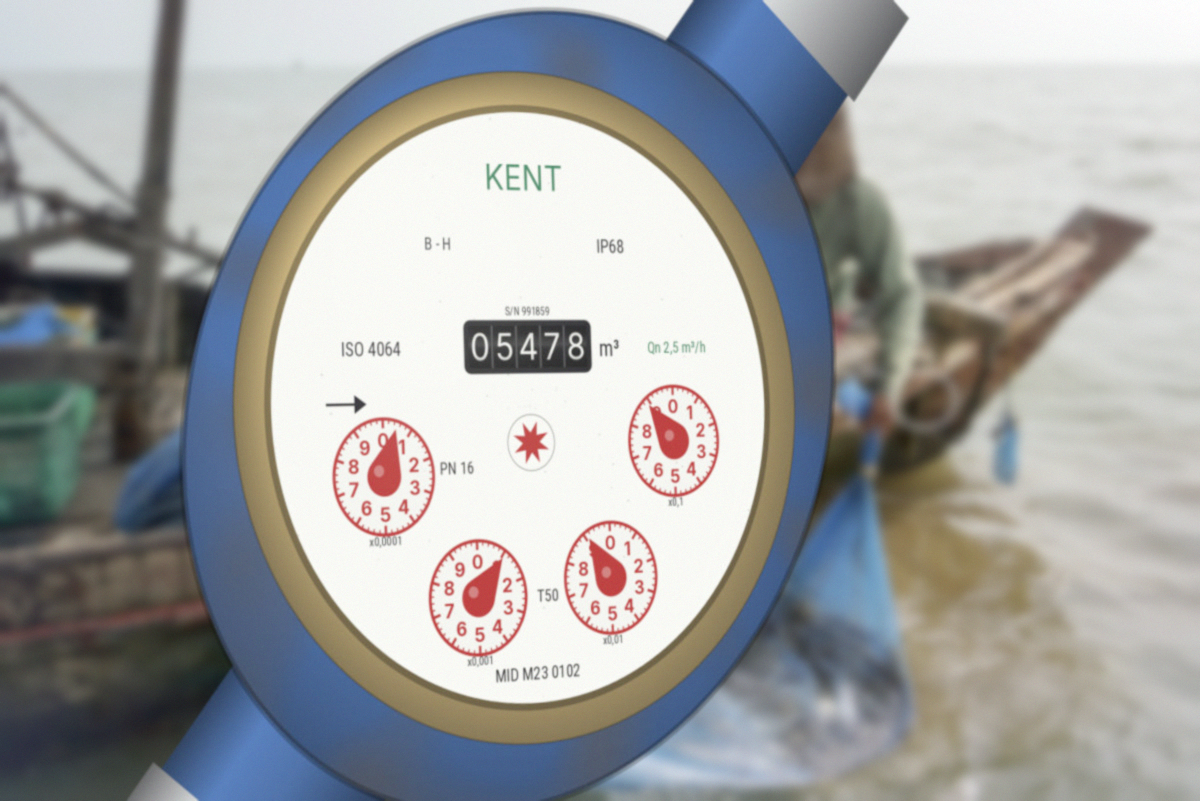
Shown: 5478.8910 m³
